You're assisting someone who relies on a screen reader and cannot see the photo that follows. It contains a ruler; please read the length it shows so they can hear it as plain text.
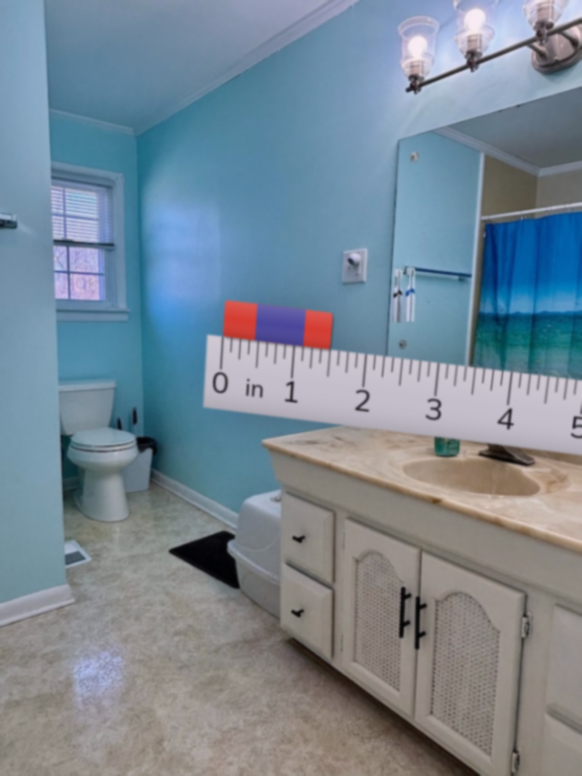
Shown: 1.5 in
